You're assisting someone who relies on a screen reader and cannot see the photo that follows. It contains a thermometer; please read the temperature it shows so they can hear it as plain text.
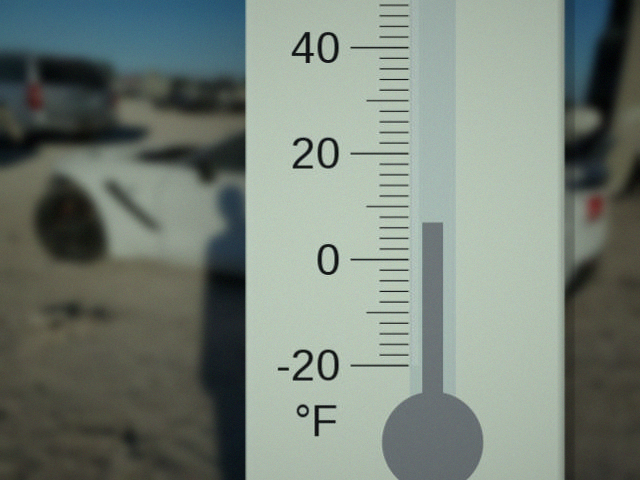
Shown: 7 °F
